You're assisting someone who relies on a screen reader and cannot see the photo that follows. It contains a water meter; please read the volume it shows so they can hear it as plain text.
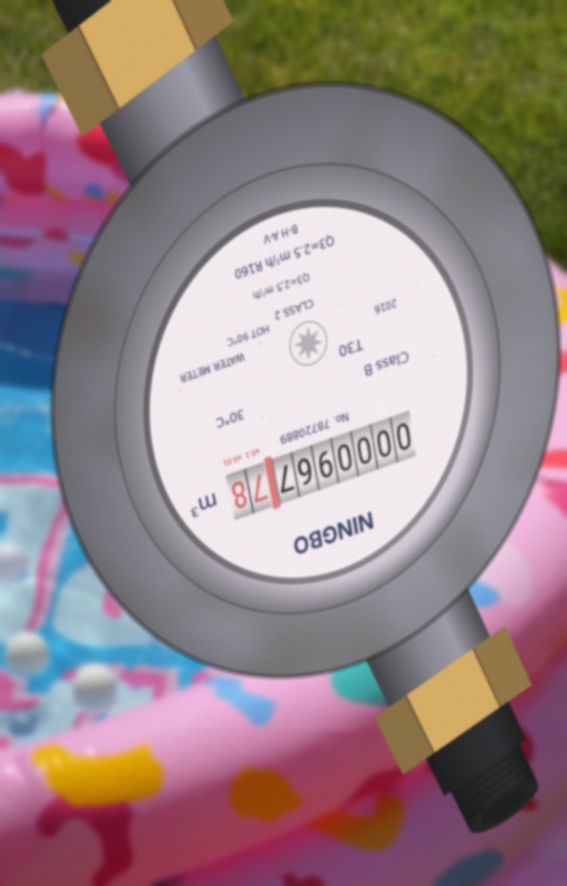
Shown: 967.78 m³
